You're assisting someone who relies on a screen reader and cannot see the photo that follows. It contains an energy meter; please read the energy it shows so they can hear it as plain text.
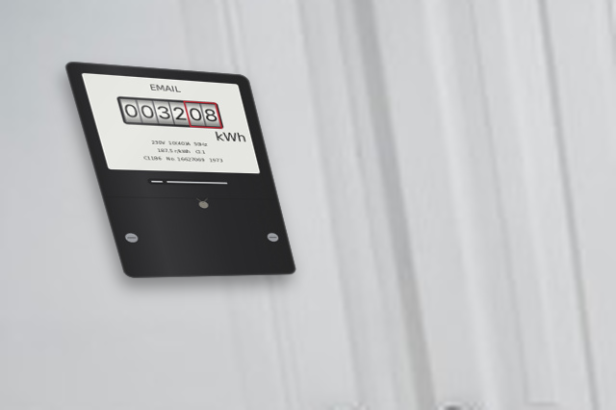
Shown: 32.08 kWh
